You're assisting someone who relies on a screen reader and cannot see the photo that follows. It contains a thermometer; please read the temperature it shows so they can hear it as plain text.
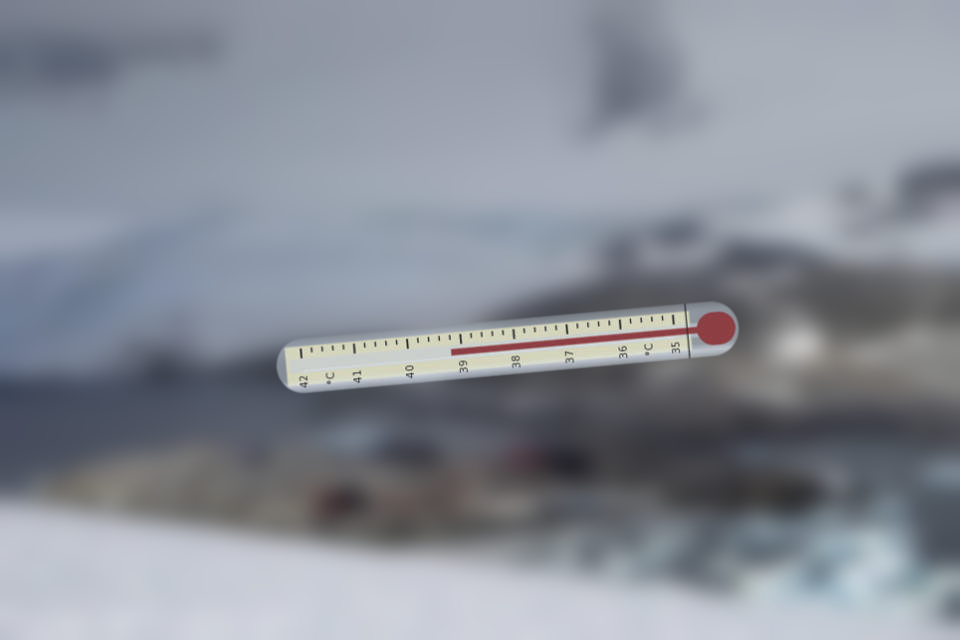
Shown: 39.2 °C
